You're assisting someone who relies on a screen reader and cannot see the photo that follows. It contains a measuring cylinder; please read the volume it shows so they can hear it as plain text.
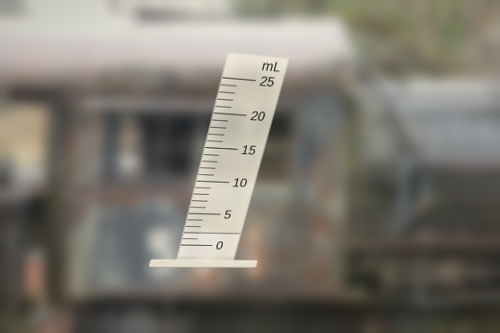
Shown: 2 mL
